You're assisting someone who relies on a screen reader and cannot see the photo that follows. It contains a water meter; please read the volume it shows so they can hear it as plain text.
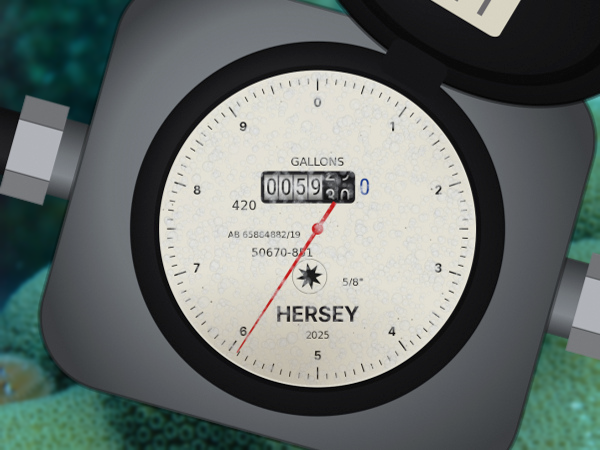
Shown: 59295.9 gal
